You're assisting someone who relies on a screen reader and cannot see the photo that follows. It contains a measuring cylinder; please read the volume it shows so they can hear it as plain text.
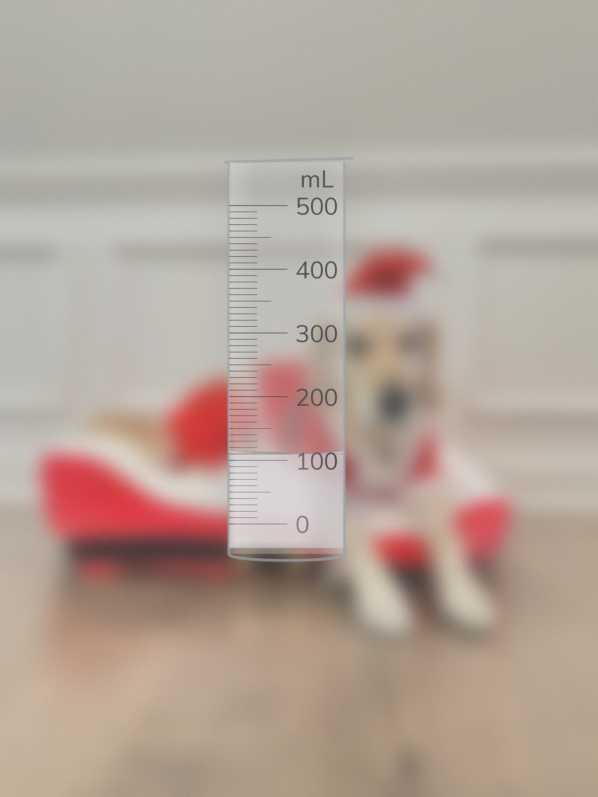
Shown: 110 mL
